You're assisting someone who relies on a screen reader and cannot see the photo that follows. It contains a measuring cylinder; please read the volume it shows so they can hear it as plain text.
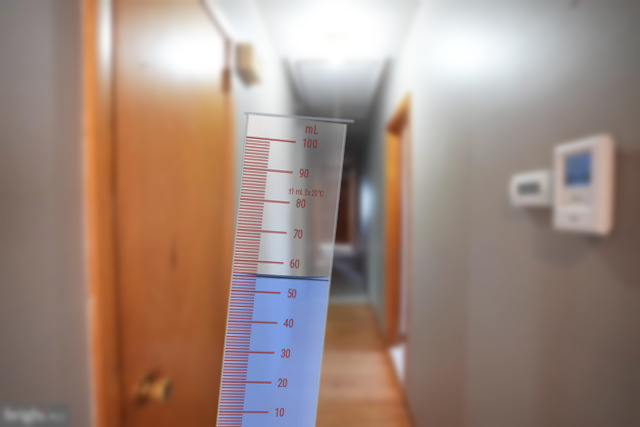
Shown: 55 mL
